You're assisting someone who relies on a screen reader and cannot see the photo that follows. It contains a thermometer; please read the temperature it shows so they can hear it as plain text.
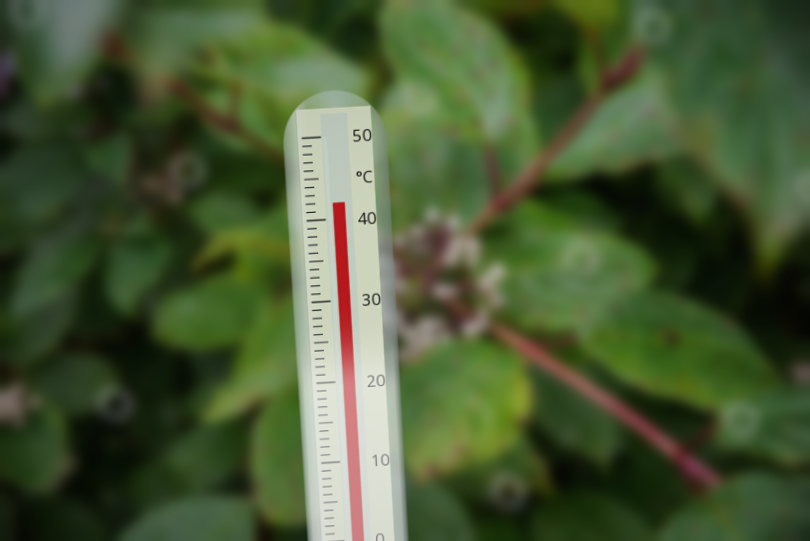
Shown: 42 °C
